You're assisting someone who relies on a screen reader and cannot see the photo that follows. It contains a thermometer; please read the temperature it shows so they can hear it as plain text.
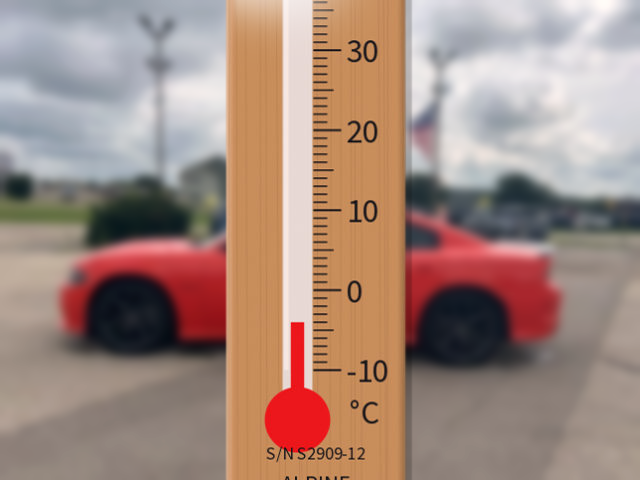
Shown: -4 °C
